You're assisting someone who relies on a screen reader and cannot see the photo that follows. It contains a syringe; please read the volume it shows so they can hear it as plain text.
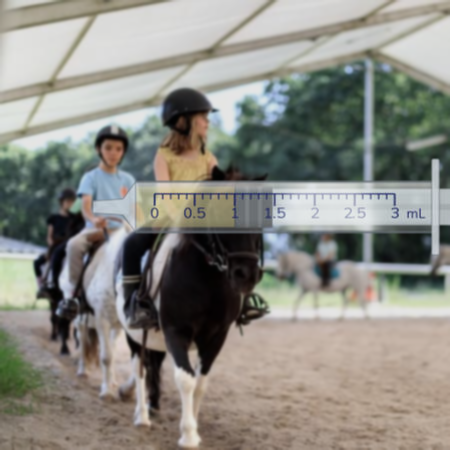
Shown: 1 mL
